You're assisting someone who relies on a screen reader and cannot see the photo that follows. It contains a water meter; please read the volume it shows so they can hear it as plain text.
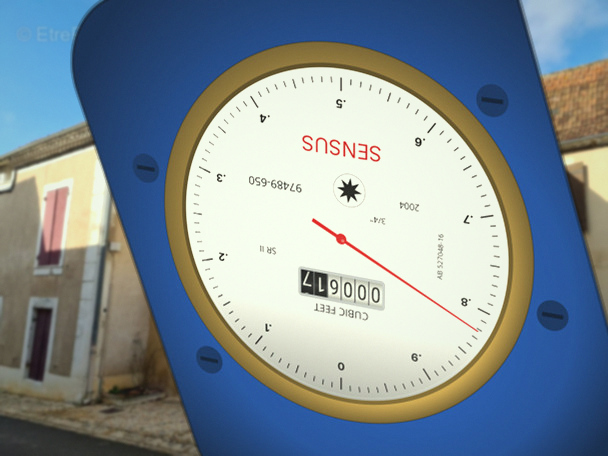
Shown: 616.82 ft³
